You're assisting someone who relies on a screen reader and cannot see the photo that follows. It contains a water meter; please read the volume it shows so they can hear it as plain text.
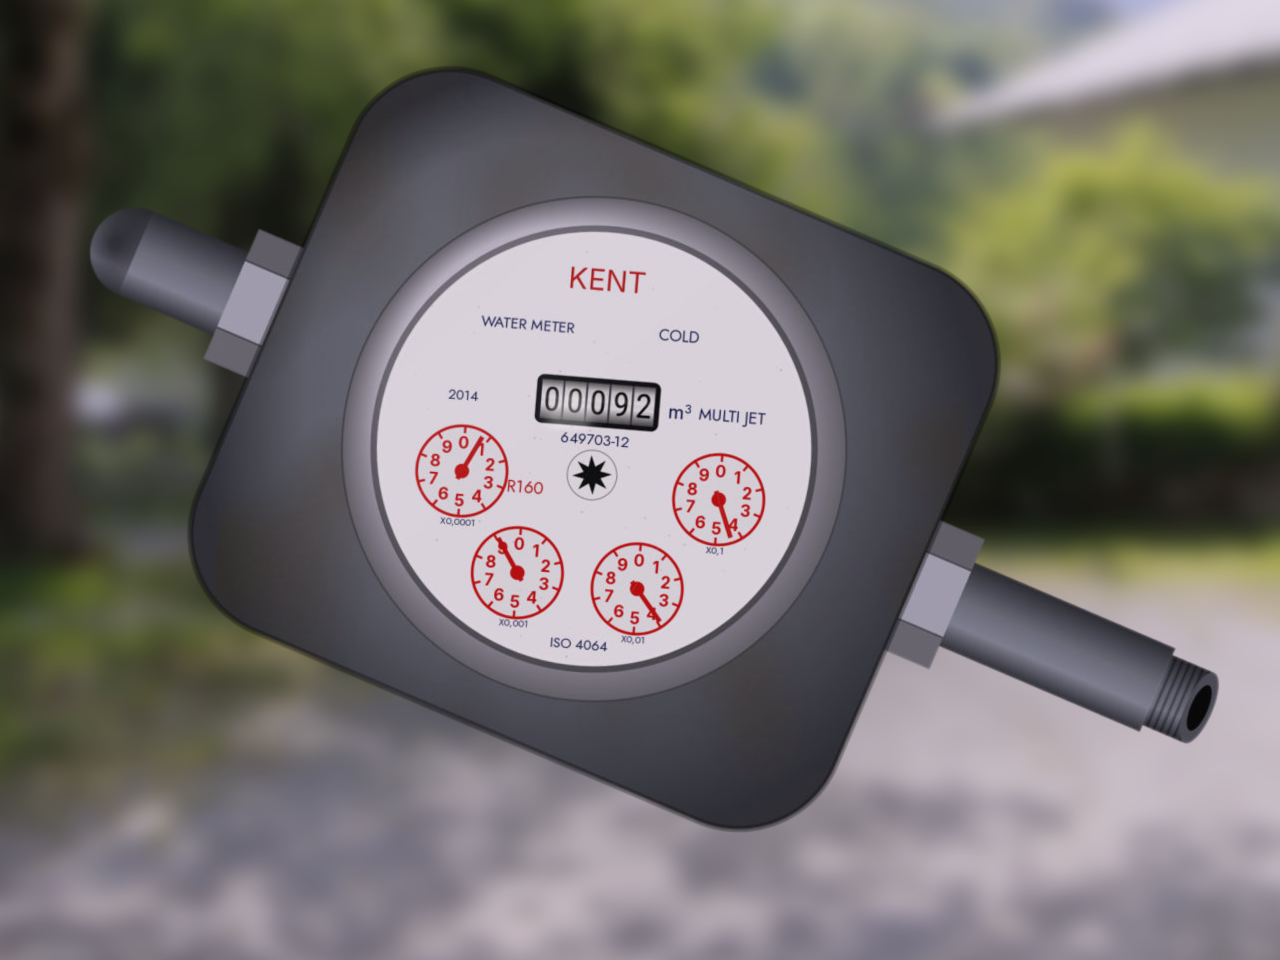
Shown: 92.4390 m³
